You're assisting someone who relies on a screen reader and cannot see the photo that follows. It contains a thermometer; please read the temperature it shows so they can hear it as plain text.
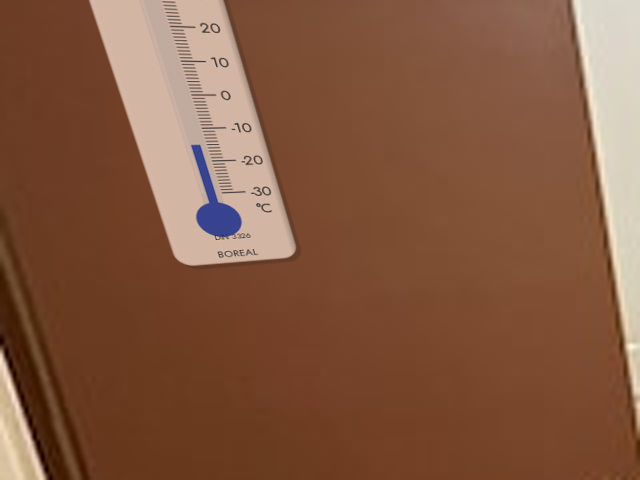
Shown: -15 °C
